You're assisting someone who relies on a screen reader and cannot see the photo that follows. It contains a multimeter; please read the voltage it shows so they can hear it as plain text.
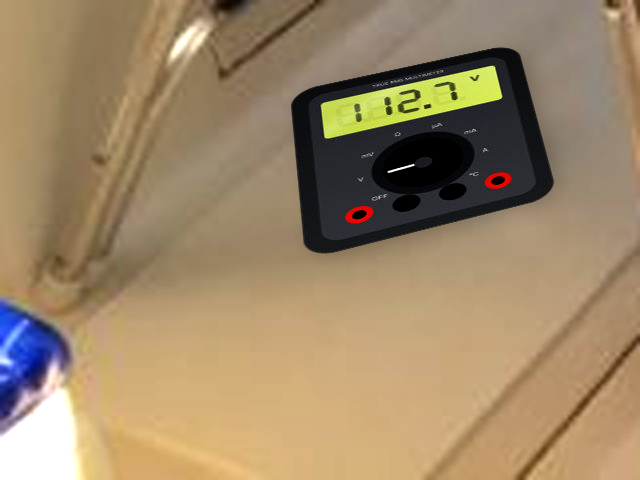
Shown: 112.7 V
